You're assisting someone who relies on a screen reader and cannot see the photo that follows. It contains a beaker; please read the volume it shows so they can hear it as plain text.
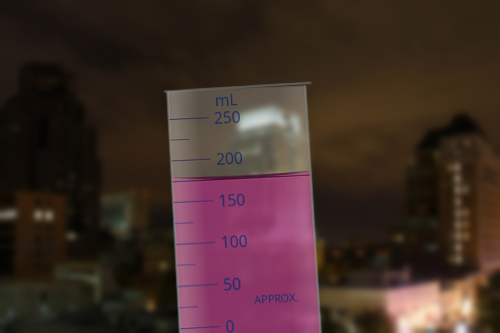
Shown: 175 mL
